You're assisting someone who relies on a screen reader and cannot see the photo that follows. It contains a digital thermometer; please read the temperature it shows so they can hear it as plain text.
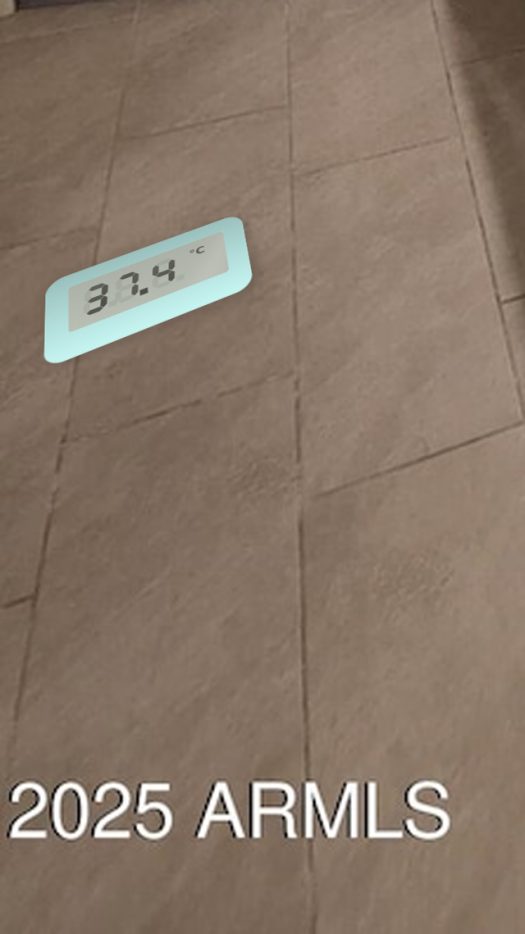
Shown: 37.4 °C
